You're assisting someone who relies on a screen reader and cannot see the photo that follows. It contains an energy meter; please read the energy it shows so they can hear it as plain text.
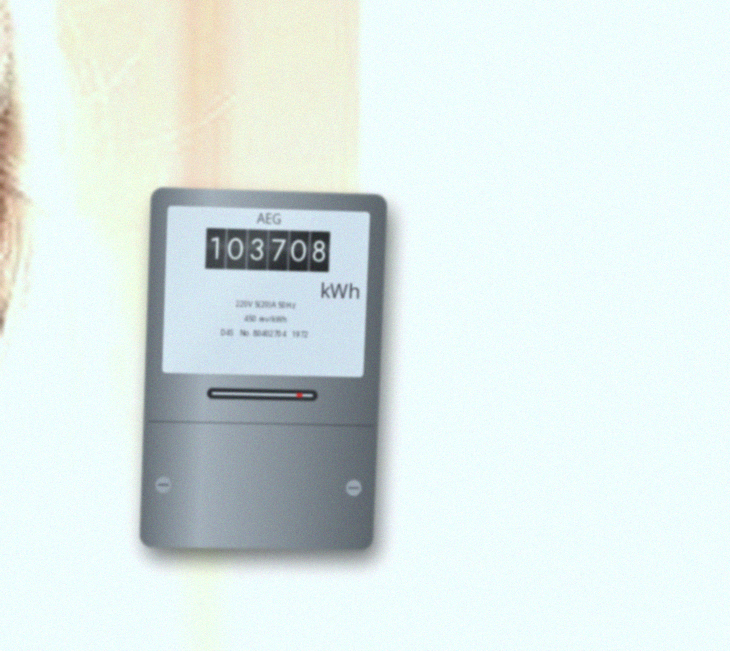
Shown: 103708 kWh
